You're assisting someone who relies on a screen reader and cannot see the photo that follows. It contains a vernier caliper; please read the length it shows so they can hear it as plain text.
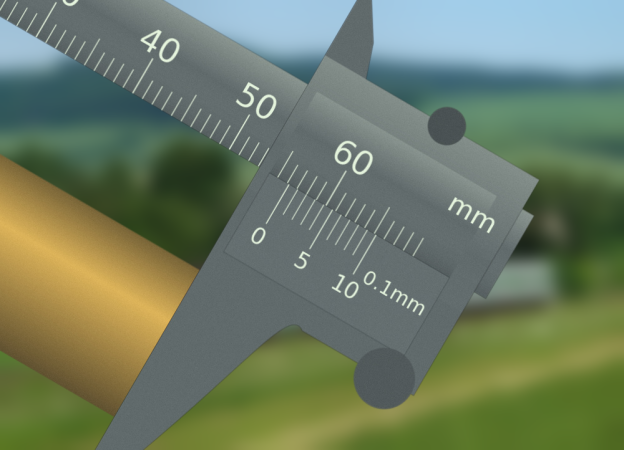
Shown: 56.2 mm
